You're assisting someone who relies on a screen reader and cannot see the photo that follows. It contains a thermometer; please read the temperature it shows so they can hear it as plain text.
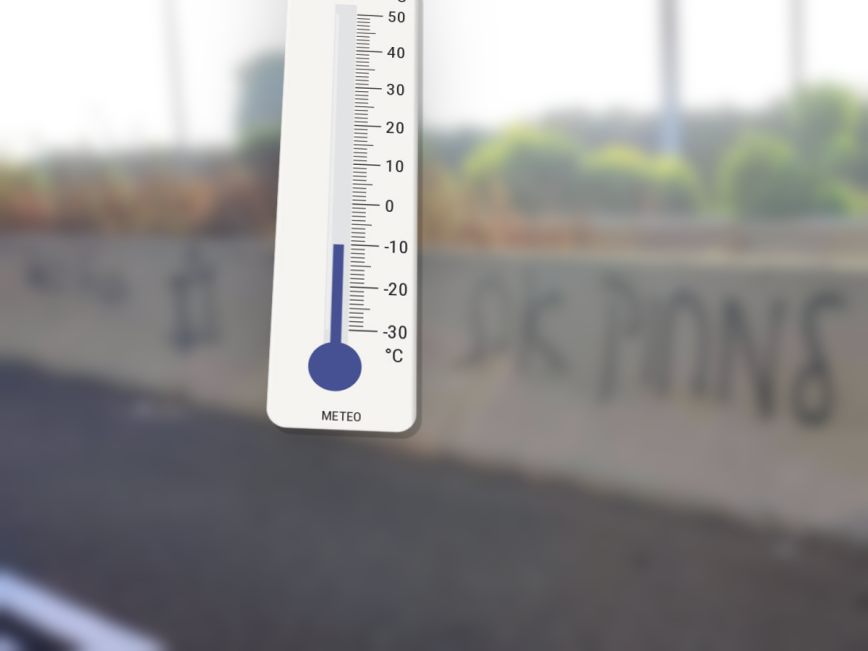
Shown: -10 °C
